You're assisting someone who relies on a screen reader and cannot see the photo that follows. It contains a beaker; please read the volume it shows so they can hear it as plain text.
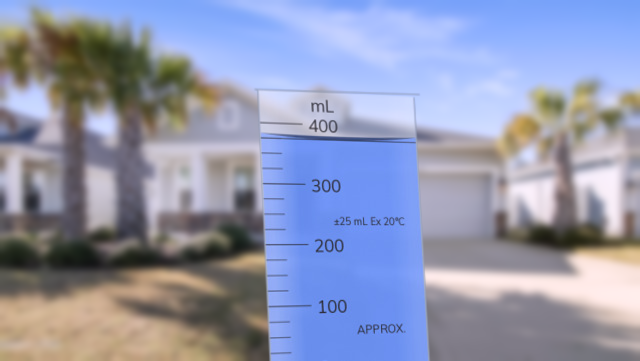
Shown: 375 mL
